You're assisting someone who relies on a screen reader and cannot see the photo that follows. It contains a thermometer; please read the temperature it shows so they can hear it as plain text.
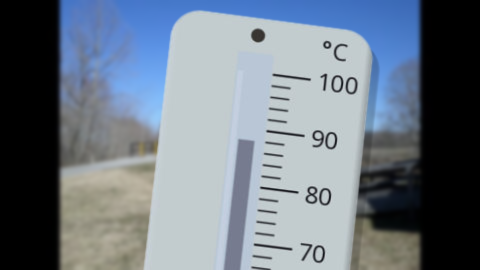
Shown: 88 °C
